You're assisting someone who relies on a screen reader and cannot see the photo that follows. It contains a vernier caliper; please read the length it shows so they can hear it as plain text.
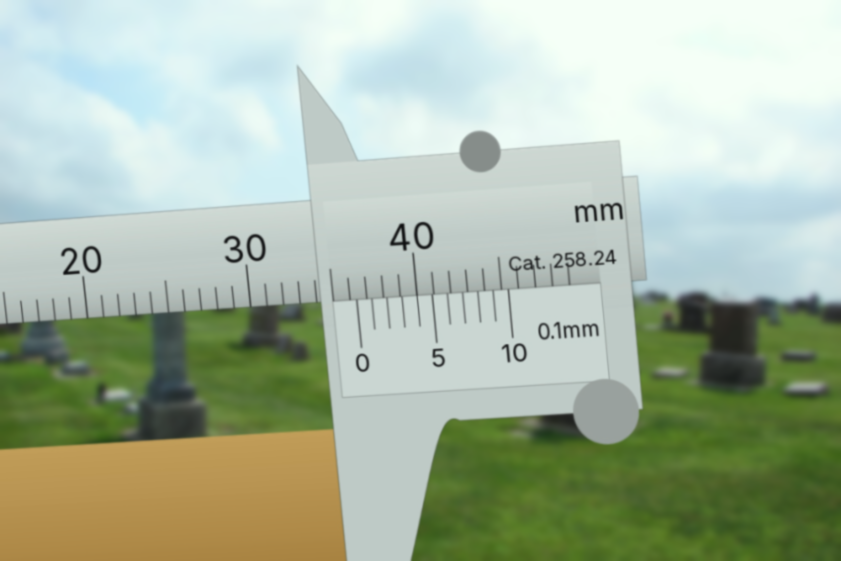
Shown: 36.4 mm
